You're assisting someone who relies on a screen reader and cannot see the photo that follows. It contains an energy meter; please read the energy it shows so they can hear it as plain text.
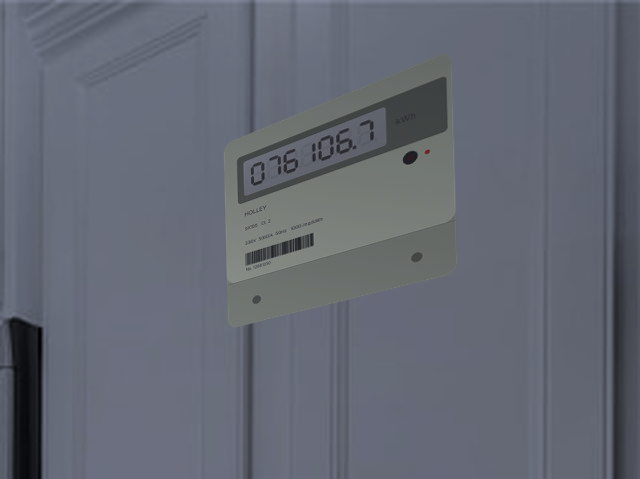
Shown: 76106.7 kWh
